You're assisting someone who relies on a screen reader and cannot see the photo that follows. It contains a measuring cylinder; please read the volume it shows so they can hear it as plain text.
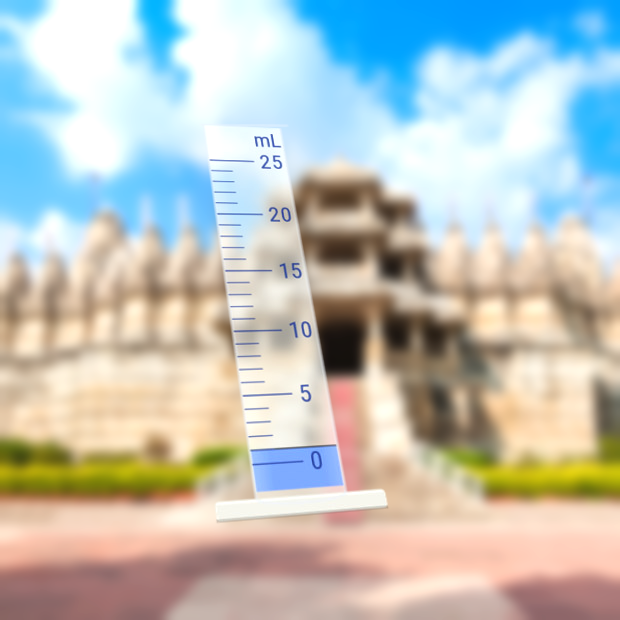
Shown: 1 mL
